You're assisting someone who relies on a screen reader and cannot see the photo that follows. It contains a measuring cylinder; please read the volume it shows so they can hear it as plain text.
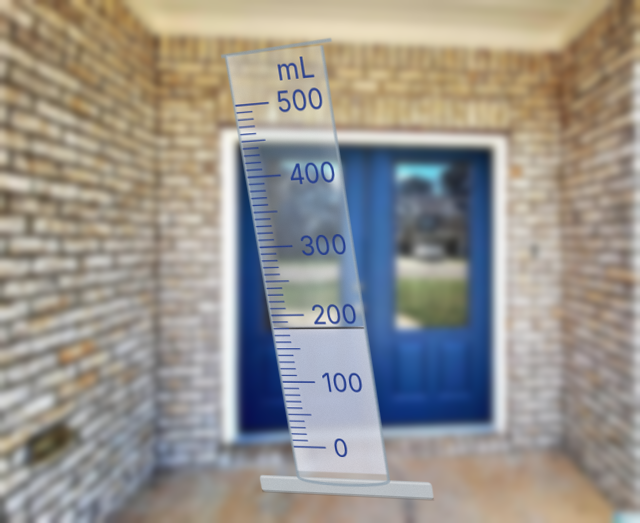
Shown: 180 mL
